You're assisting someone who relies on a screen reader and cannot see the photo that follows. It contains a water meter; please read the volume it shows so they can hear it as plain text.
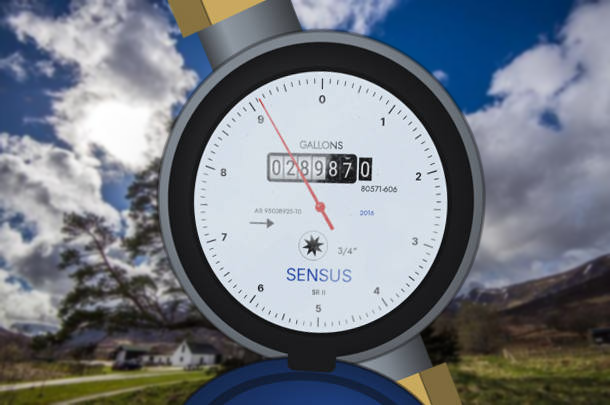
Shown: 289869.1 gal
